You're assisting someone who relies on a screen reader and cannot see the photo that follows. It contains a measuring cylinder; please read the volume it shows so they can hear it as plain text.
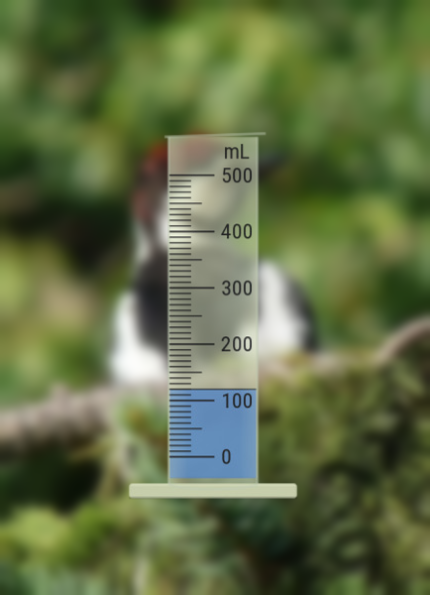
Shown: 120 mL
